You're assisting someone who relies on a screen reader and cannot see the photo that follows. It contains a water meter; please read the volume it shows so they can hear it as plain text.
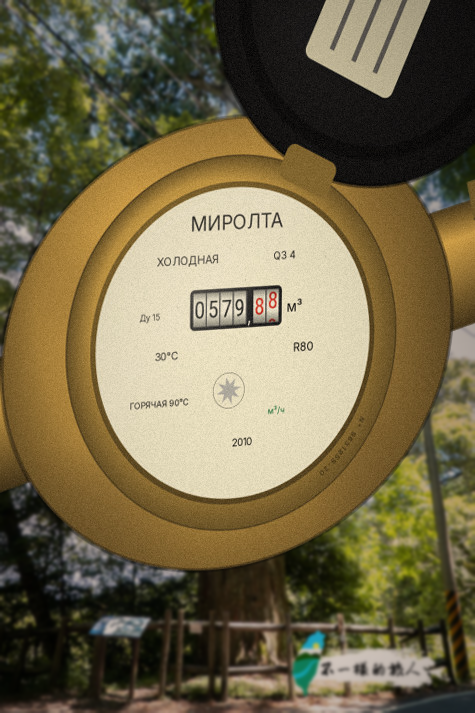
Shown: 579.88 m³
